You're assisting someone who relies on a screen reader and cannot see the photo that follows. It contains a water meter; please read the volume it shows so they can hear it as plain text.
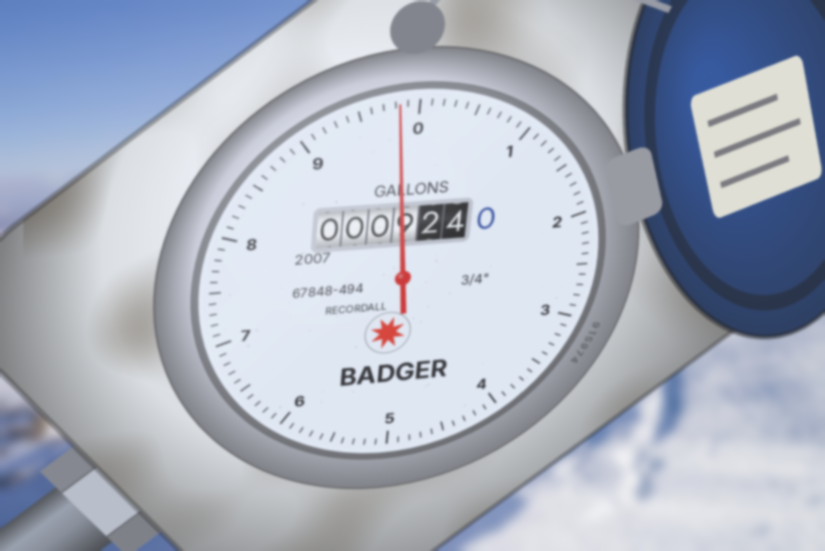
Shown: 9239.8 gal
